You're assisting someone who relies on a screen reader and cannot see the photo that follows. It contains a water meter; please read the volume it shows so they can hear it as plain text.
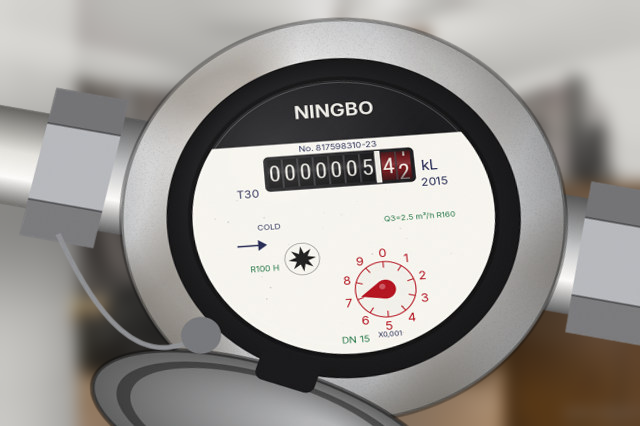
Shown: 5.417 kL
